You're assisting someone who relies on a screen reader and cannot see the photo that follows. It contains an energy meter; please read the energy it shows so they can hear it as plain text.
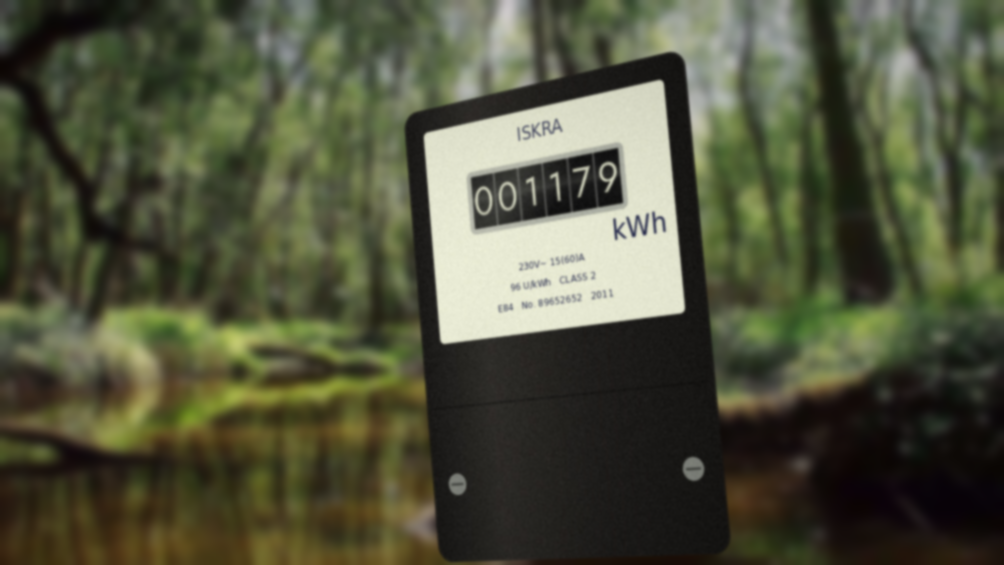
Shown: 1179 kWh
